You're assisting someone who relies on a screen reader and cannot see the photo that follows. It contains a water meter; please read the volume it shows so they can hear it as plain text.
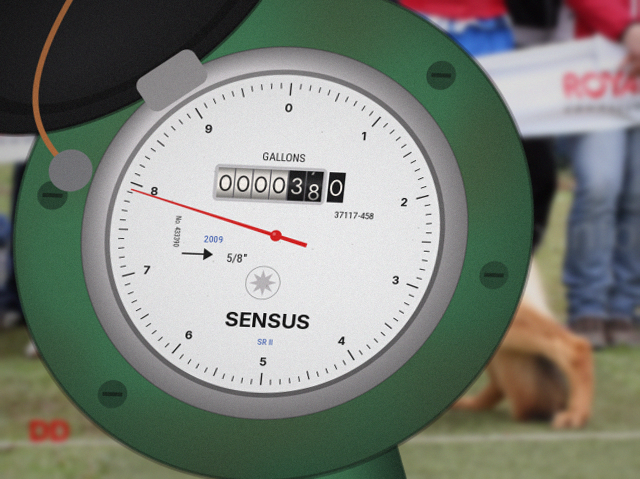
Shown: 377.9 gal
